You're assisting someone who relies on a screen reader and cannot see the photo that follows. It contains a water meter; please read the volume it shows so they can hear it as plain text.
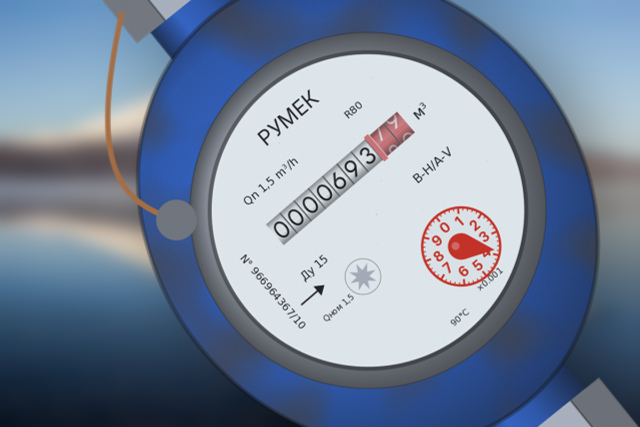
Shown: 693.793 m³
